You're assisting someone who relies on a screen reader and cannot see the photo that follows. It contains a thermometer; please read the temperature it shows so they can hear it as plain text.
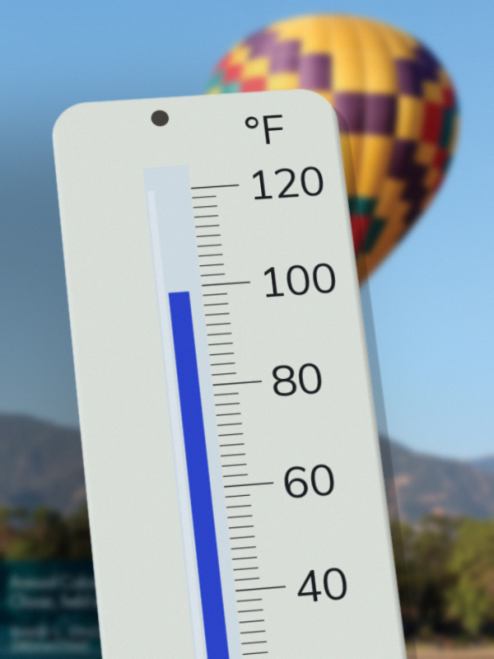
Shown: 99 °F
